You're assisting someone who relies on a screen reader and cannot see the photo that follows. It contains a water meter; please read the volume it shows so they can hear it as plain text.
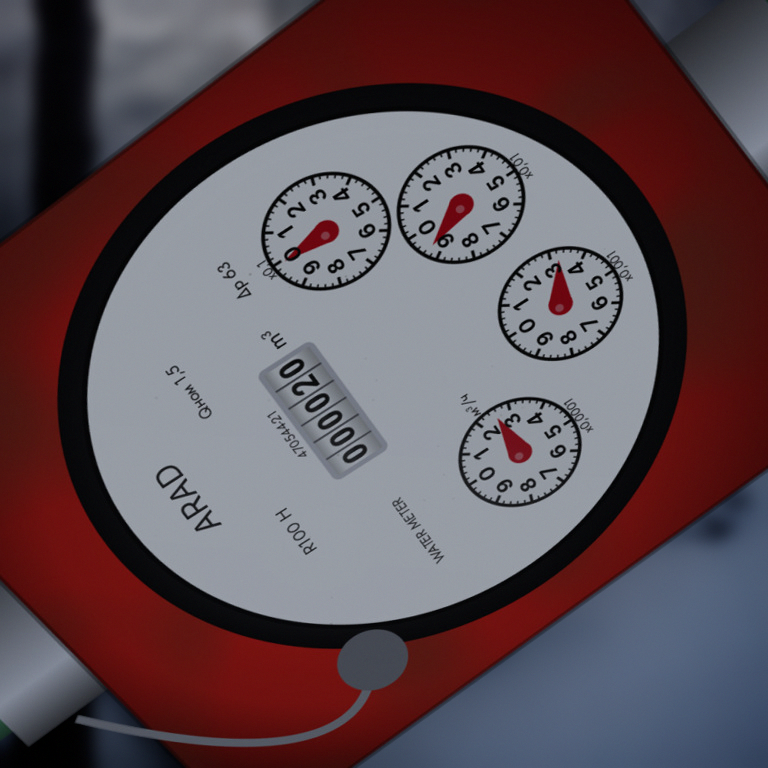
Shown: 19.9932 m³
